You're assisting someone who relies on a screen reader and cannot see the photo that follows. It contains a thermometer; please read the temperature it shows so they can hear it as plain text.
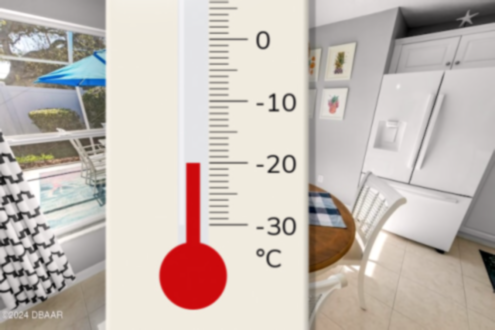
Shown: -20 °C
